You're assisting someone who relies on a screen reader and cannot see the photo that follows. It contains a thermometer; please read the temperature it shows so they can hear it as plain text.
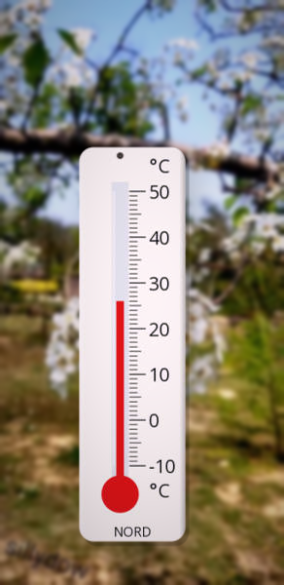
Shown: 26 °C
